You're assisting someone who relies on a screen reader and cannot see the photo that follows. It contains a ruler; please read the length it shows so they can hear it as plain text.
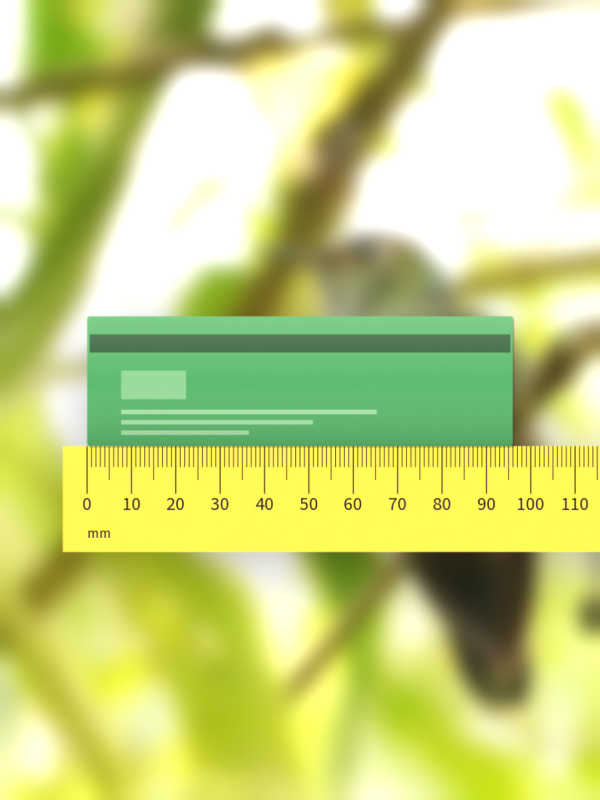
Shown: 96 mm
